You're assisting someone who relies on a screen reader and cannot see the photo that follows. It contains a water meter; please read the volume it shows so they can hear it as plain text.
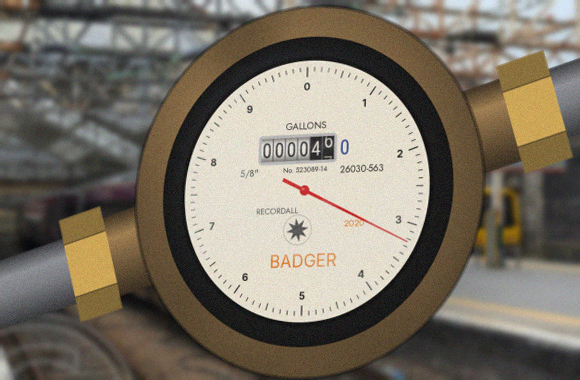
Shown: 463.2 gal
